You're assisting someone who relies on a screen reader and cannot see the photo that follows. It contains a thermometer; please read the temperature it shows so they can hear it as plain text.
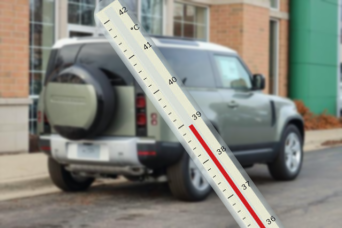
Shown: 38.9 °C
